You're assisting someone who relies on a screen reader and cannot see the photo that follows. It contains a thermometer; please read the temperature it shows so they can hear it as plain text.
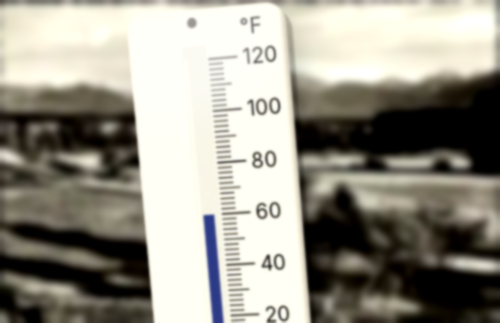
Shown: 60 °F
